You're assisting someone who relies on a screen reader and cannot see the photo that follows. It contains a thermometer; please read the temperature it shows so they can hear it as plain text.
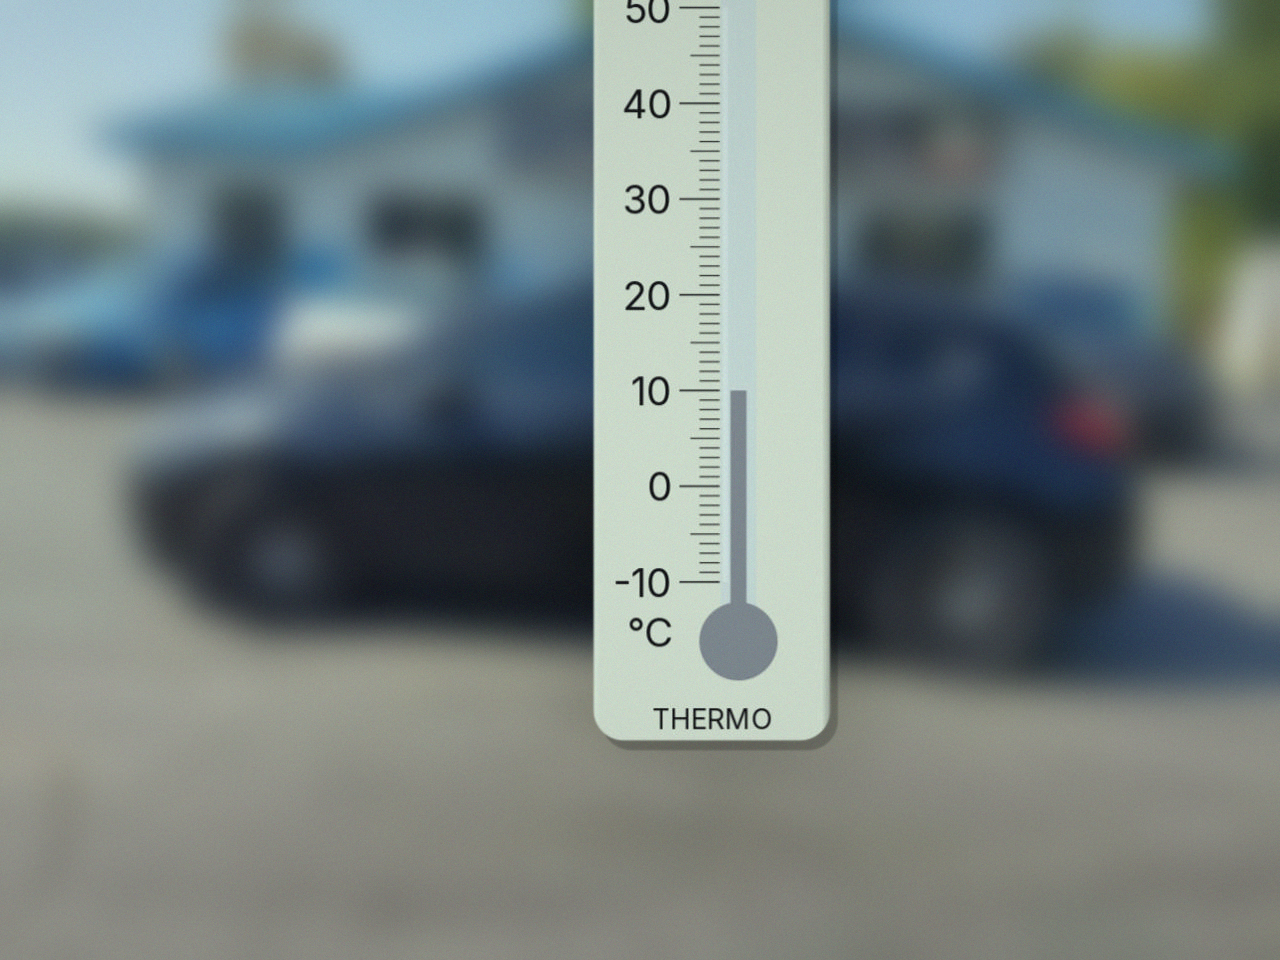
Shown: 10 °C
